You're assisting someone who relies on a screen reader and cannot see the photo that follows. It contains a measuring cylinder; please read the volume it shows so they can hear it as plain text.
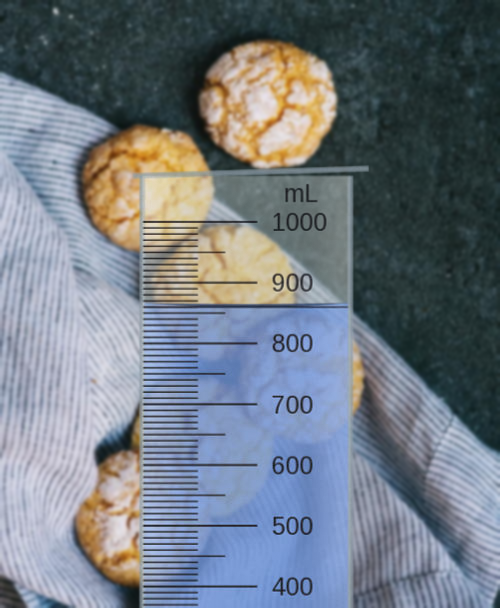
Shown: 860 mL
